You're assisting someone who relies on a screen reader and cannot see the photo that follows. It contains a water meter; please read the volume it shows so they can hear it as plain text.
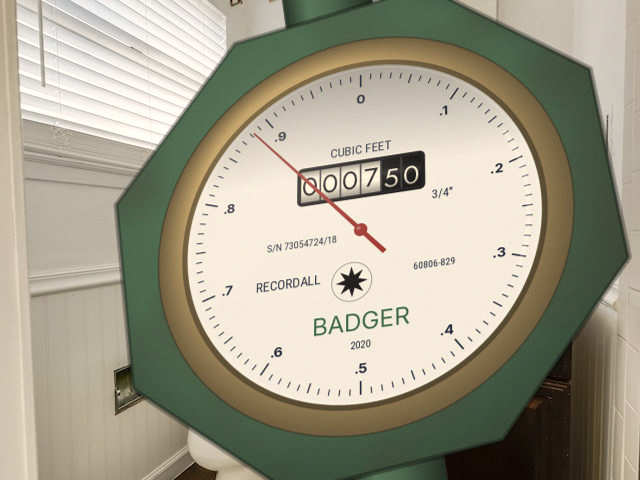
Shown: 749.88 ft³
